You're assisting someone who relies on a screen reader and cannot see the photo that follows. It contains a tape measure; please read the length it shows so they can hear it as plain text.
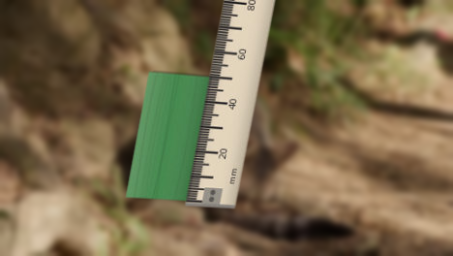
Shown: 50 mm
